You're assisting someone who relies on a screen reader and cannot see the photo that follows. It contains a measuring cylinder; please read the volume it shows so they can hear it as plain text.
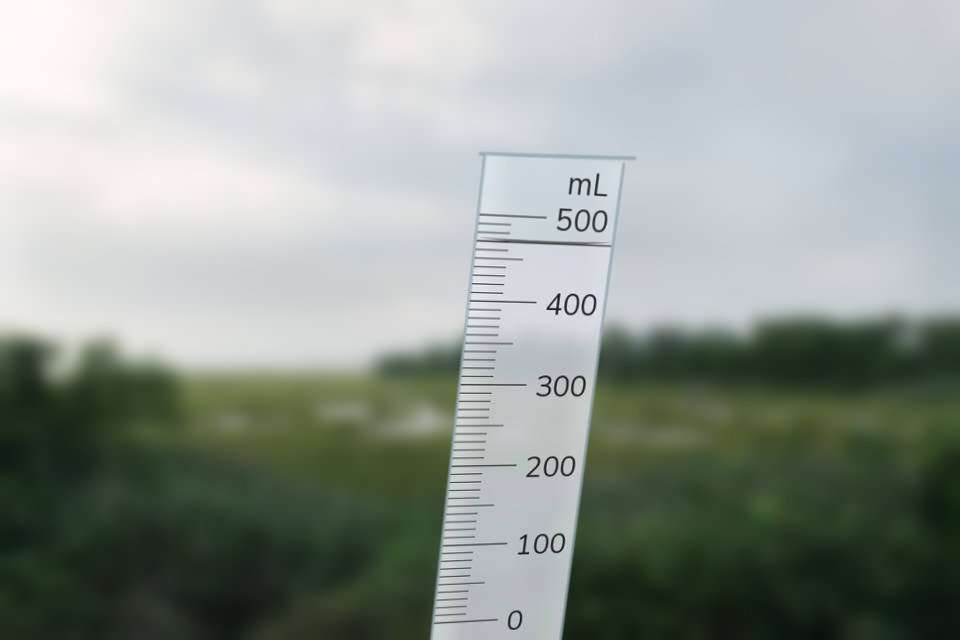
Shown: 470 mL
